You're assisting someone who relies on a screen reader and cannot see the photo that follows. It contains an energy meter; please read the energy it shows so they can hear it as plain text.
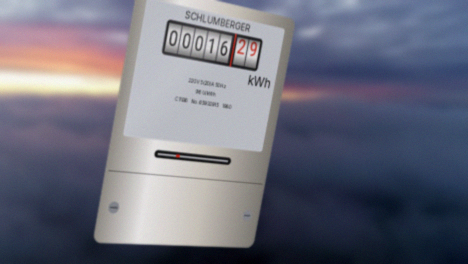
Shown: 16.29 kWh
